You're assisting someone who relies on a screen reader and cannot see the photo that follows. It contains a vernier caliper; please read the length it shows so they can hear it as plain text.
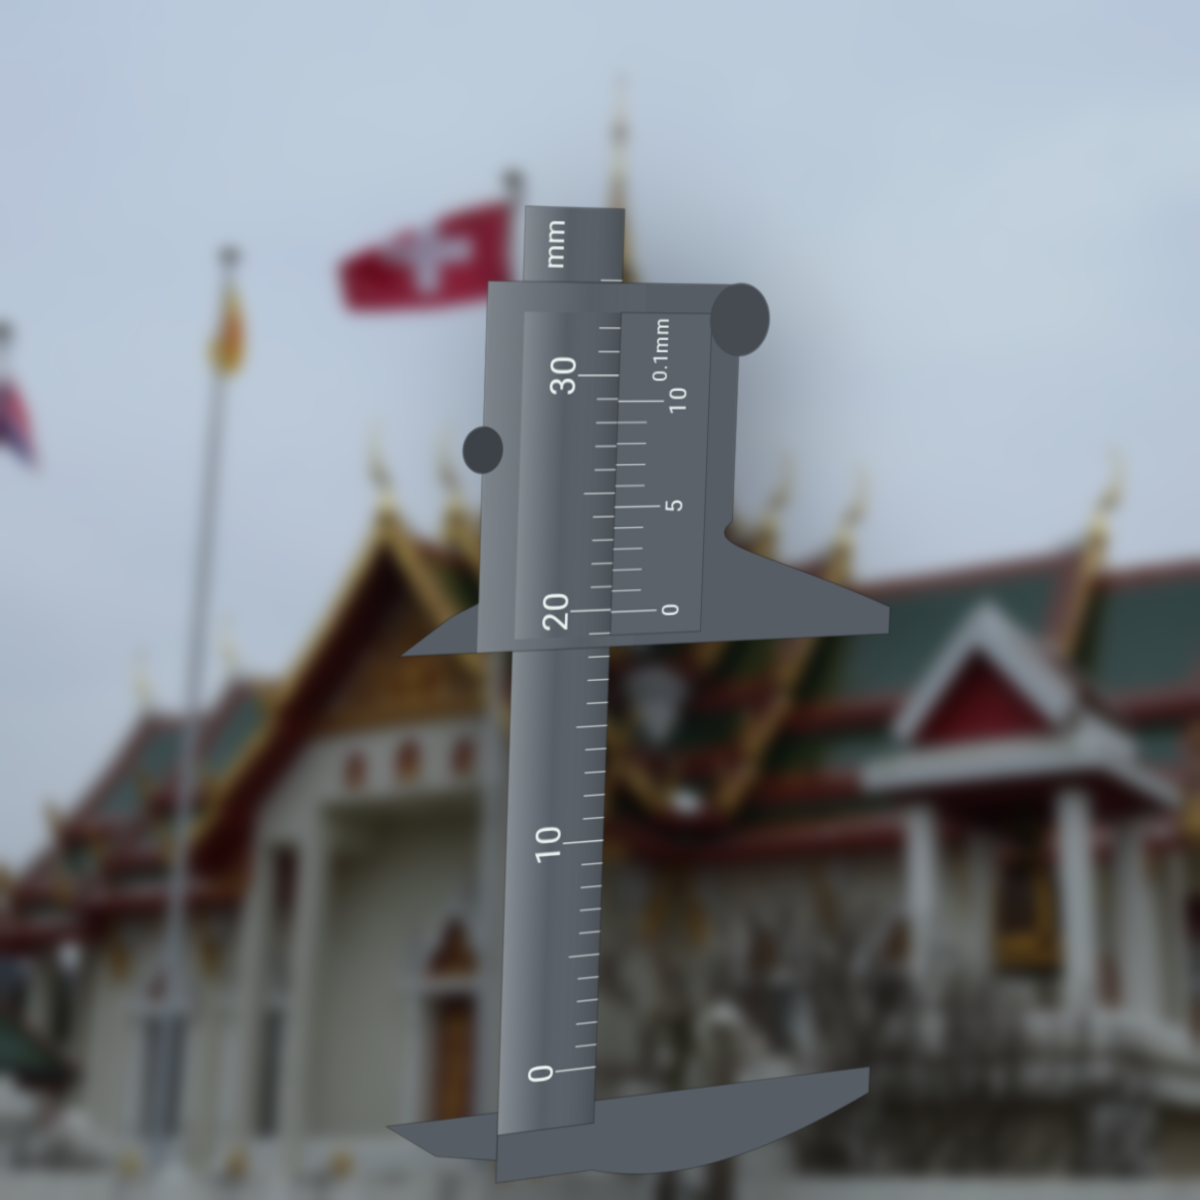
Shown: 19.9 mm
